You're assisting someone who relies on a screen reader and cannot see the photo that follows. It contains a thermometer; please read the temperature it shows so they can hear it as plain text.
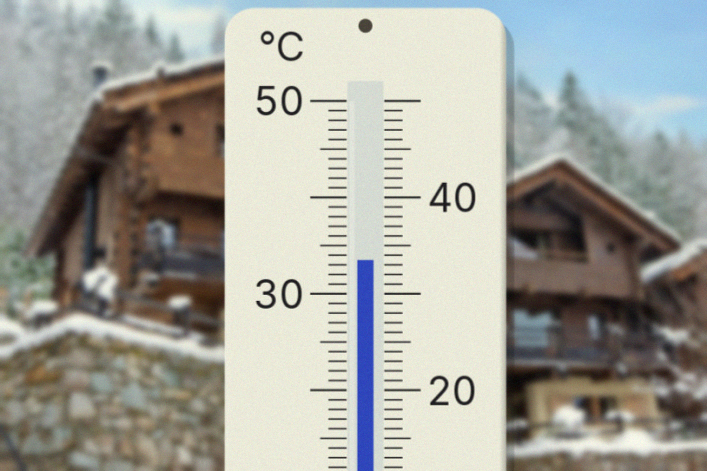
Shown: 33.5 °C
